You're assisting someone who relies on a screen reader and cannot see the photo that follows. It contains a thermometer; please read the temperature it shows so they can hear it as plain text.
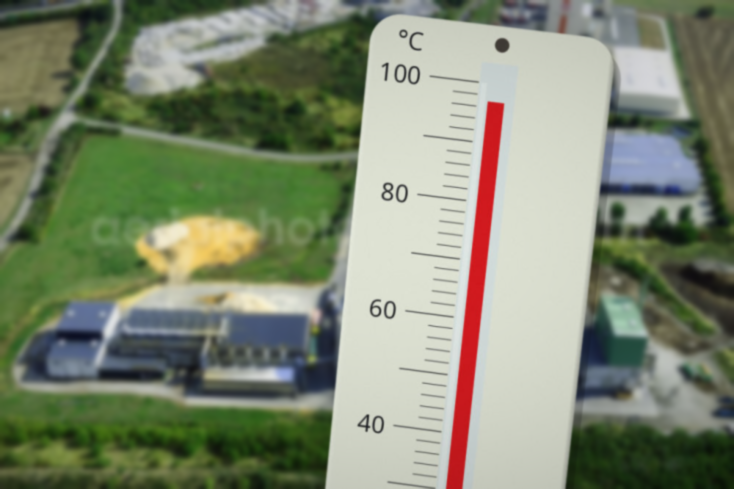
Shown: 97 °C
